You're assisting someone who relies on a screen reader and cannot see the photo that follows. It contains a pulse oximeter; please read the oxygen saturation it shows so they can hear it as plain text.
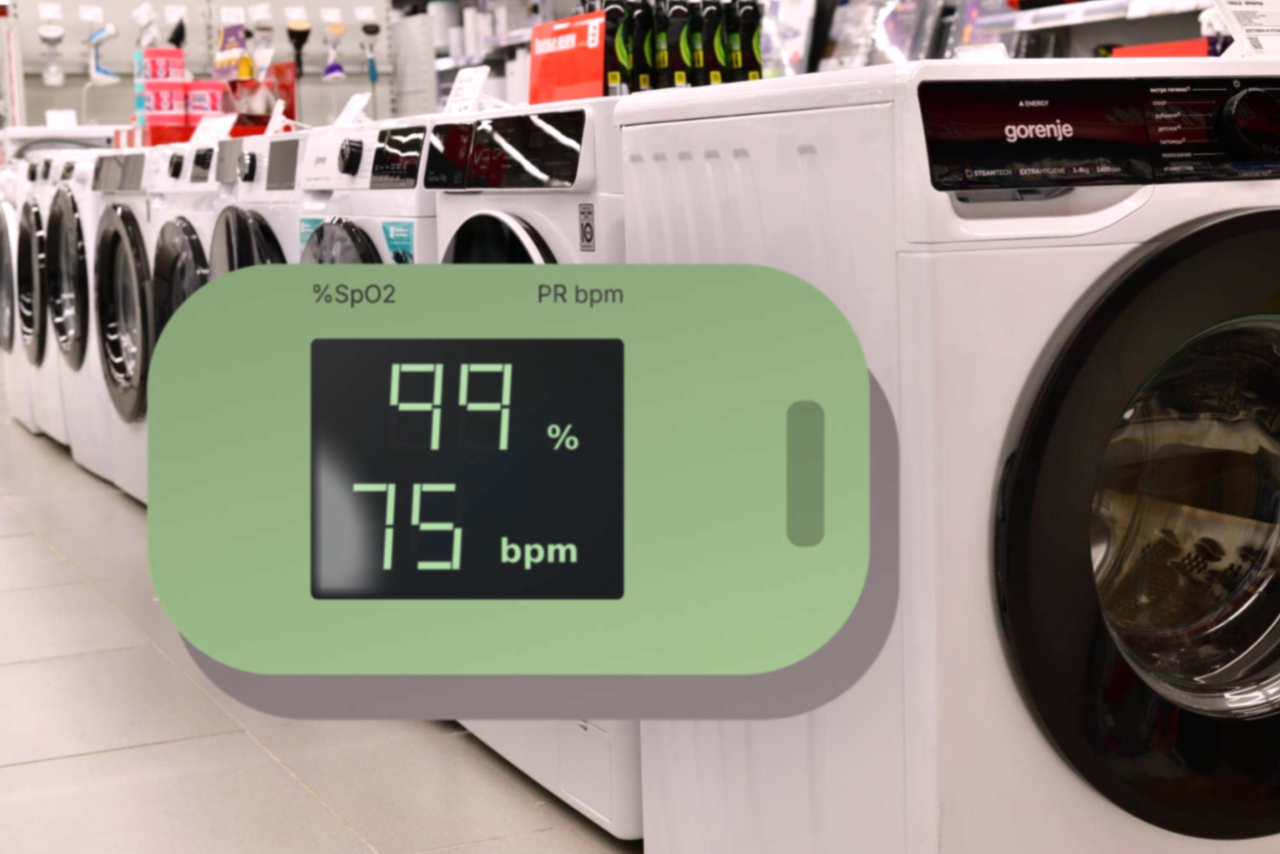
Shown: 99 %
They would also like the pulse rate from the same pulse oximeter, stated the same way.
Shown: 75 bpm
